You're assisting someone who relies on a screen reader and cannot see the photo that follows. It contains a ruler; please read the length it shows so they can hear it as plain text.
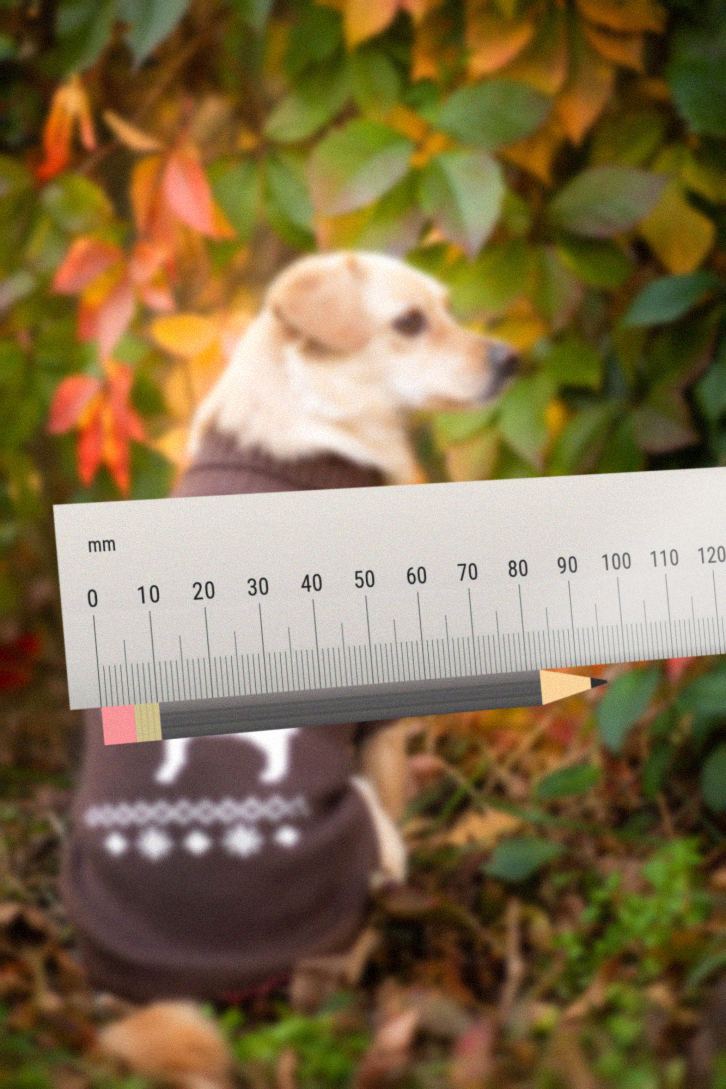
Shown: 96 mm
